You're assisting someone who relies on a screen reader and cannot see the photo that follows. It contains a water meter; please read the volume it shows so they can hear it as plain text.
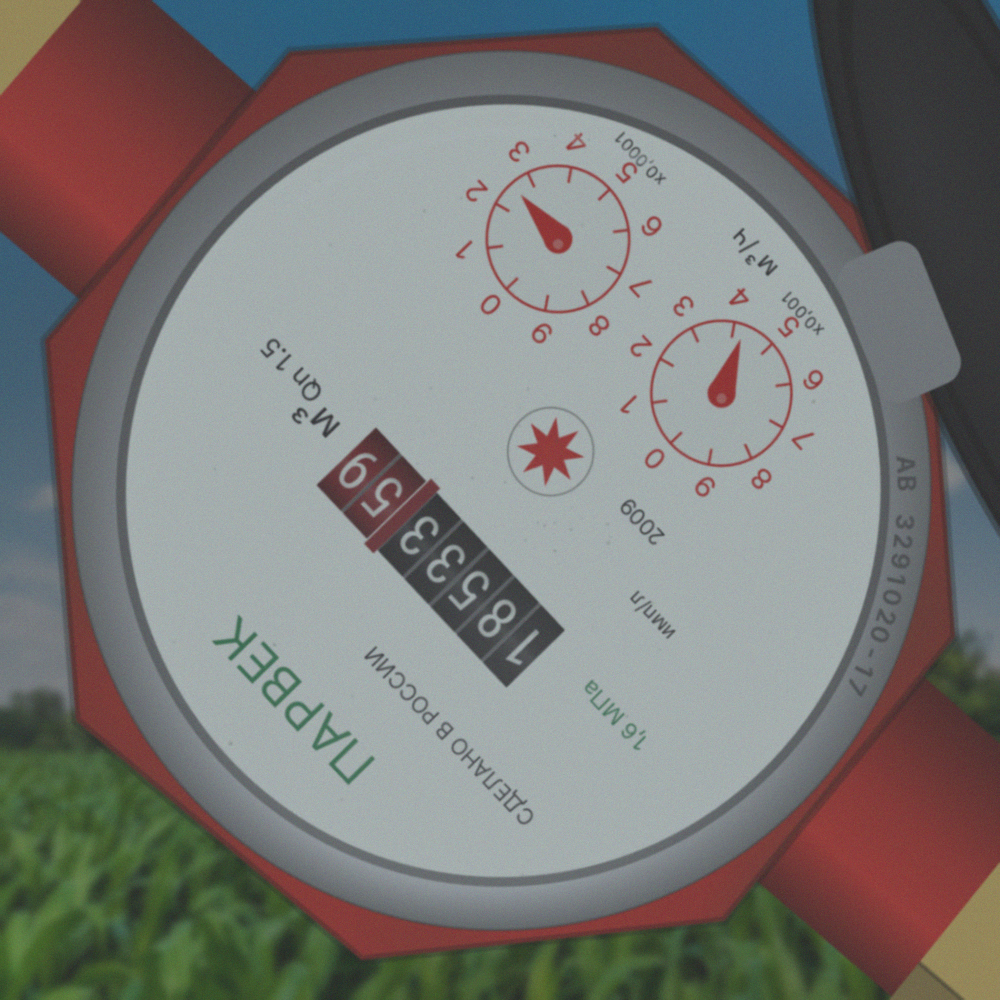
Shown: 18533.5942 m³
